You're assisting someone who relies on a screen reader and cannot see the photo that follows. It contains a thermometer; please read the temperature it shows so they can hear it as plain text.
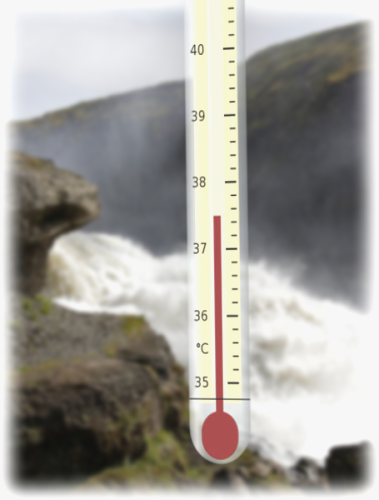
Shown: 37.5 °C
